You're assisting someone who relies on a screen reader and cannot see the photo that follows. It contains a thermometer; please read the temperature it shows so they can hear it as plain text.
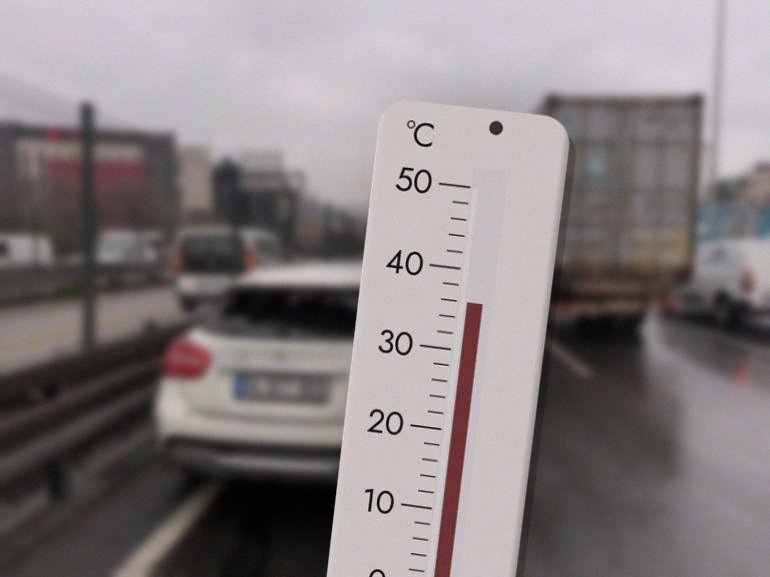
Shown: 36 °C
